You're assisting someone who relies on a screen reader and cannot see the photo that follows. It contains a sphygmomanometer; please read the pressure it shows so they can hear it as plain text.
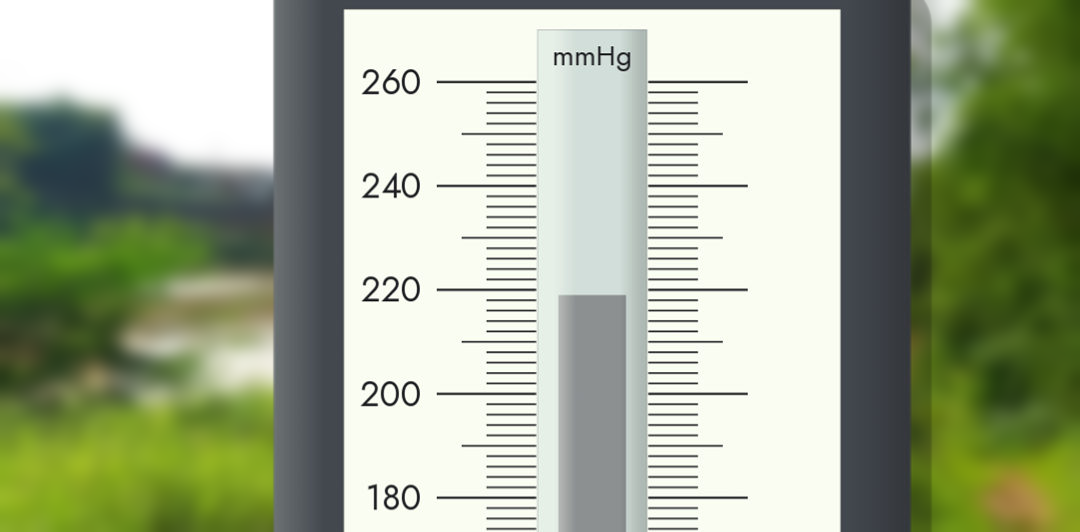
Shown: 219 mmHg
